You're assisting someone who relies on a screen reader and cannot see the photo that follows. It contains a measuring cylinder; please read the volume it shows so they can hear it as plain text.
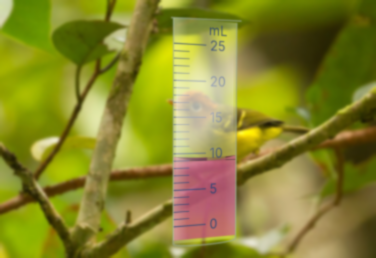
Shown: 9 mL
